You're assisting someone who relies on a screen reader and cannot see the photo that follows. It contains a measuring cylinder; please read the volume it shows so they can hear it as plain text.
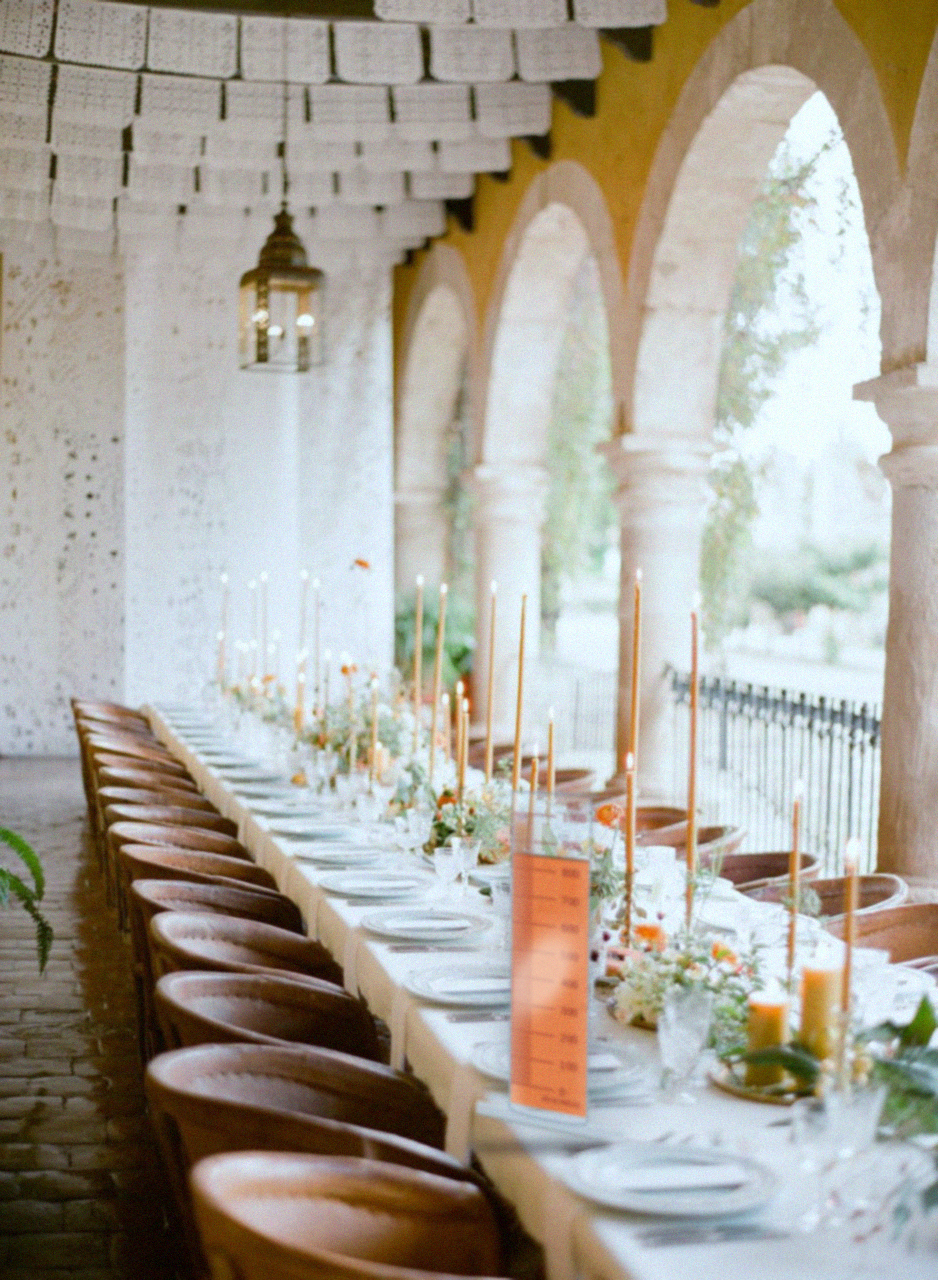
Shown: 850 mL
